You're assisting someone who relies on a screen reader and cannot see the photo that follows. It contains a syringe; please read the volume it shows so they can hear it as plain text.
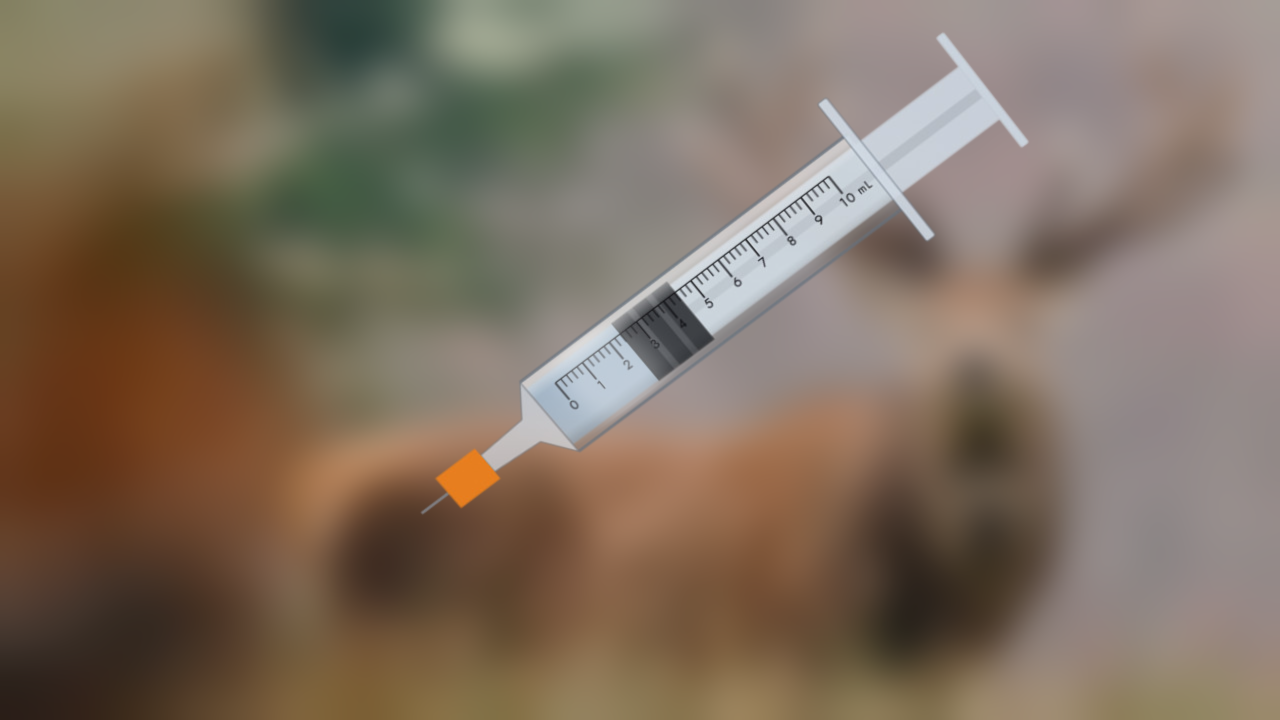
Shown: 2.4 mL
